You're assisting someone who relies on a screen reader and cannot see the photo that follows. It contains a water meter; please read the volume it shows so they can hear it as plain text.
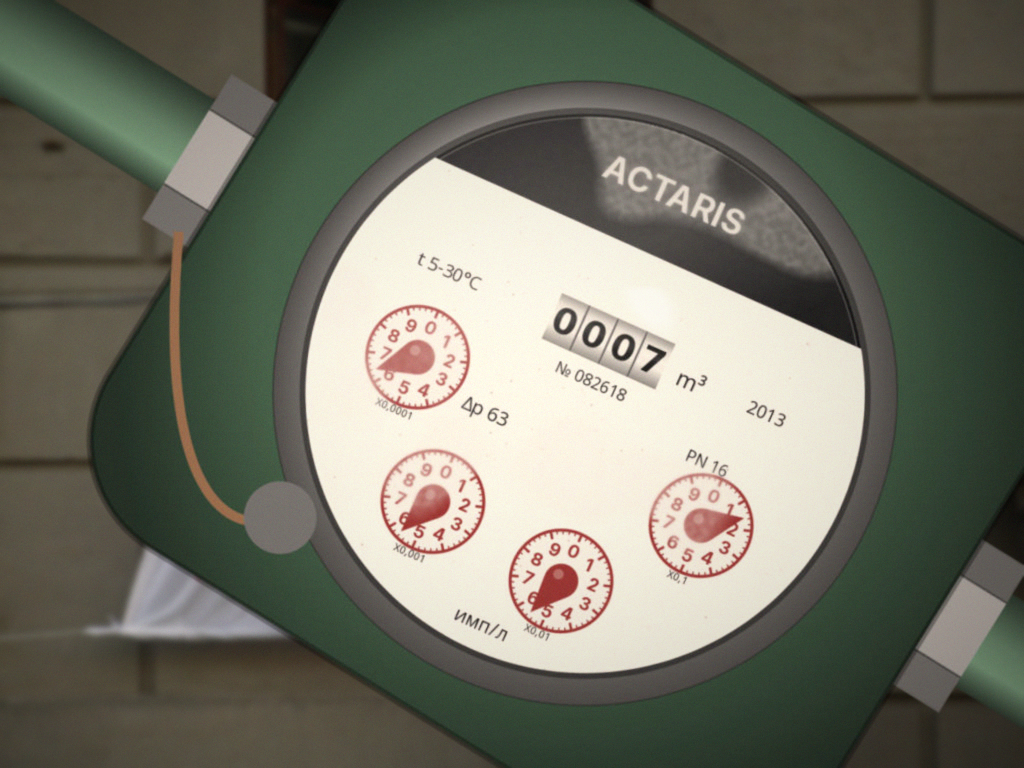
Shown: 7.1556 m³
